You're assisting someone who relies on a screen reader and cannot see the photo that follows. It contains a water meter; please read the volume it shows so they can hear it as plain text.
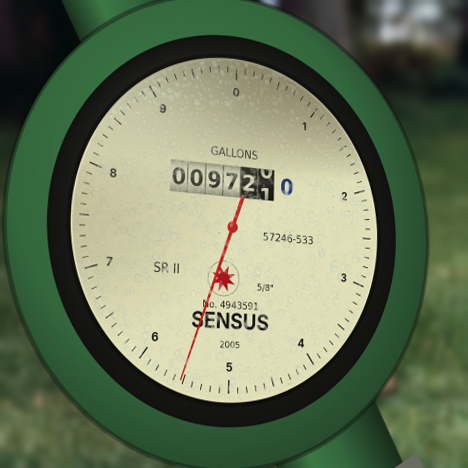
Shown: 97205.5 gal
